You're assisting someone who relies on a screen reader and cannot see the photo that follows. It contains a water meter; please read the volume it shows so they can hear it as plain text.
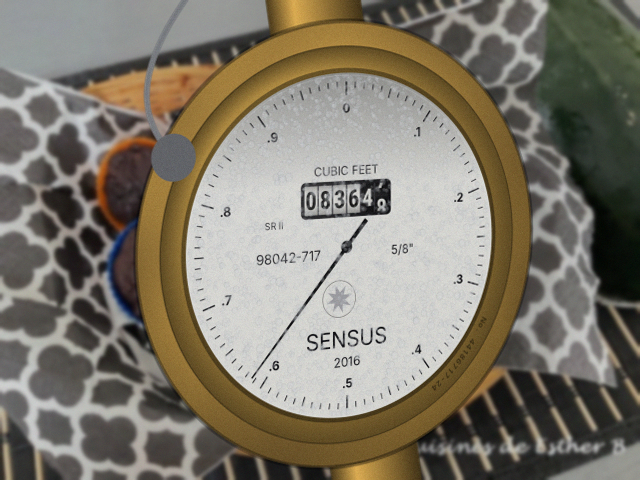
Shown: 83647.61 ft³
